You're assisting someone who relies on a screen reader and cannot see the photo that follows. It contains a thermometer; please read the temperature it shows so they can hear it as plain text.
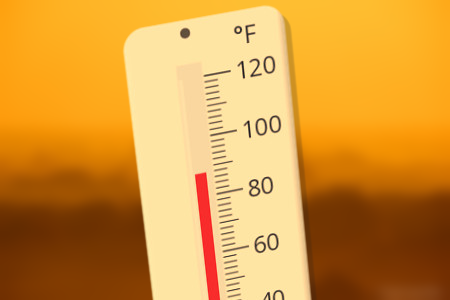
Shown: 88 °F
